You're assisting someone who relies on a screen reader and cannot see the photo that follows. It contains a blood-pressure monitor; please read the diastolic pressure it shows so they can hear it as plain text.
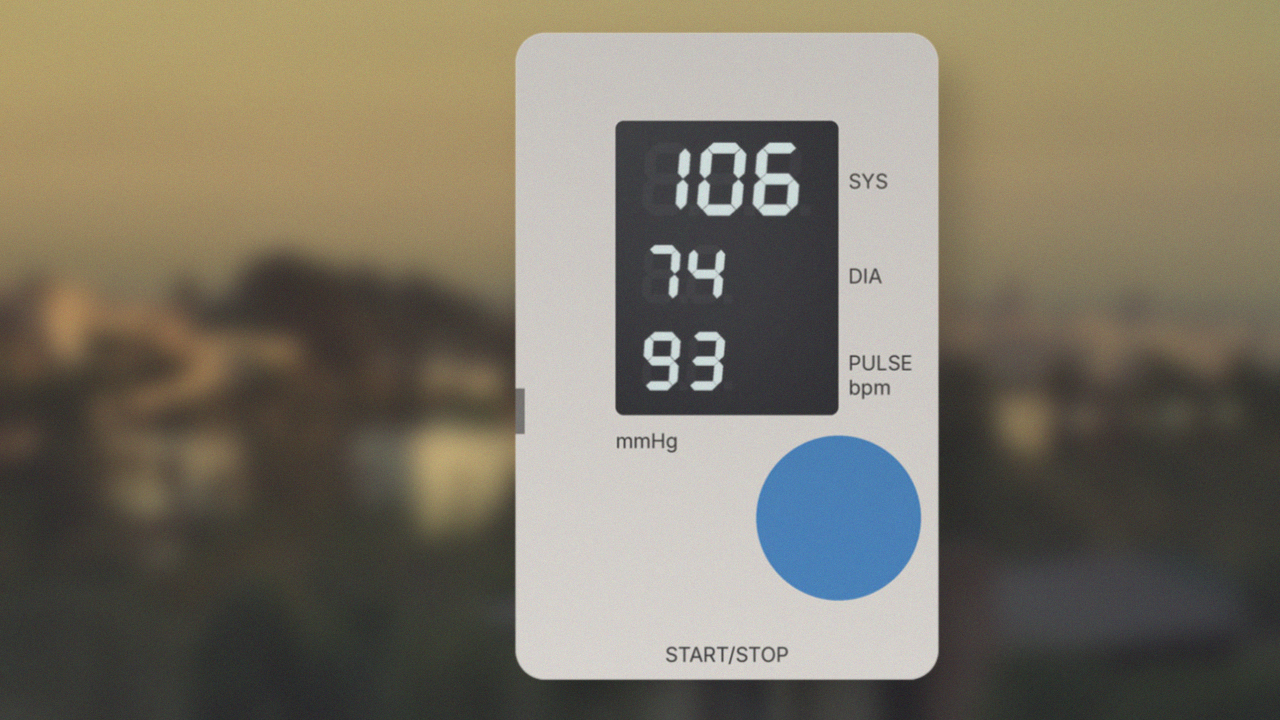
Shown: 74 mmHg
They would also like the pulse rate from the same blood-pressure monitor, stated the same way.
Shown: 93 bpm
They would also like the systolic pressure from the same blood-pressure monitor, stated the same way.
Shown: 106 mmHg
